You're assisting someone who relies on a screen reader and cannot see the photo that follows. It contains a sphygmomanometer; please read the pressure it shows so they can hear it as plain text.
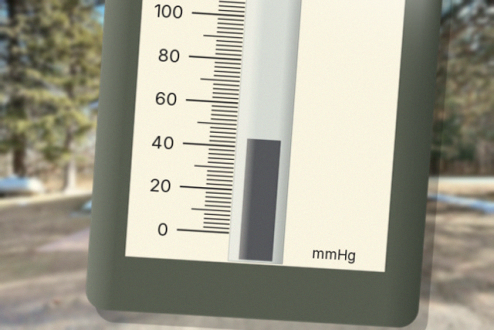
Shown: 44 mmHg
